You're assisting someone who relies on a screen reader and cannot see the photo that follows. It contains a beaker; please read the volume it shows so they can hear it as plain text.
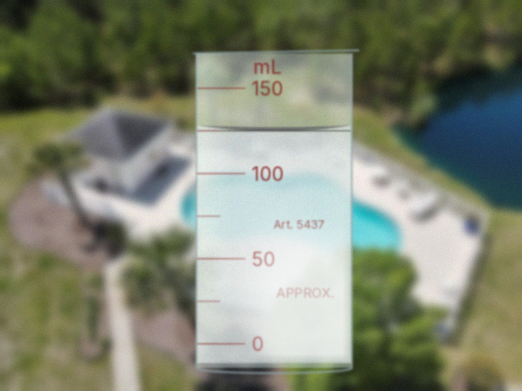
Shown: 125 mL
